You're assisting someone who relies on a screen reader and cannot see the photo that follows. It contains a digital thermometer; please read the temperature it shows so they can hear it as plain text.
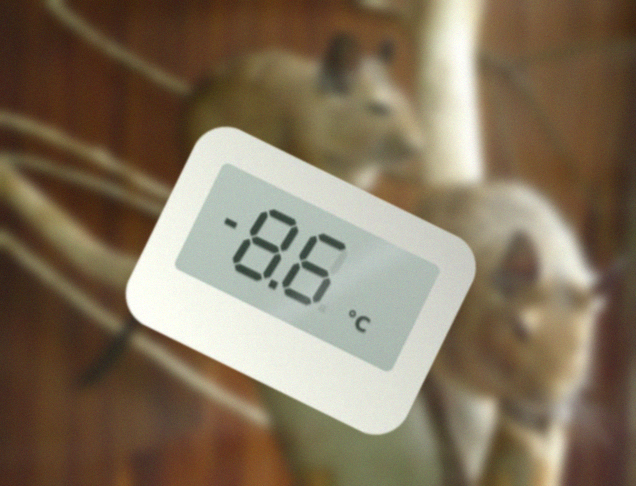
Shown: -8.6 °C
